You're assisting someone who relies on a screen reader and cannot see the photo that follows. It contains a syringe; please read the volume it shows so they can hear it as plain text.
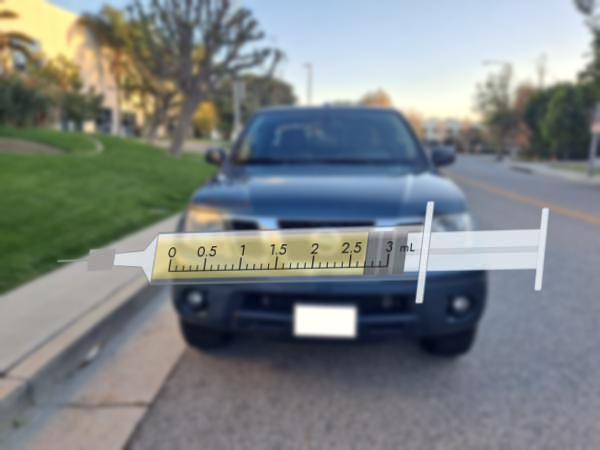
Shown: 2.7 mL
